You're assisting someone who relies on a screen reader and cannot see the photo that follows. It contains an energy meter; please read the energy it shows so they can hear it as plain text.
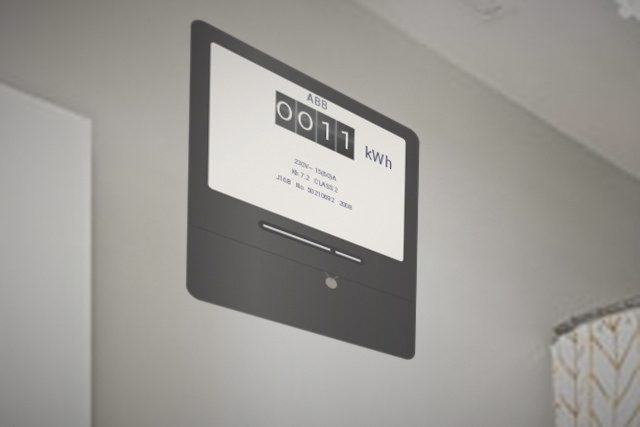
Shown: 11 kWh
